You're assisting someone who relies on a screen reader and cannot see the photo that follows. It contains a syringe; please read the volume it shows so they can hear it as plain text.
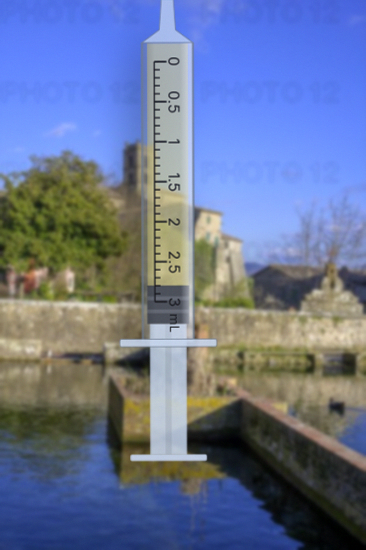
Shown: 2.8 mL
